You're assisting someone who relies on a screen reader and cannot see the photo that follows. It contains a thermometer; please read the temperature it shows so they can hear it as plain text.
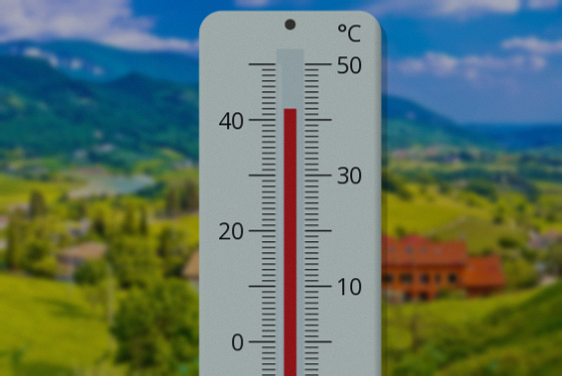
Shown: 42 °C
